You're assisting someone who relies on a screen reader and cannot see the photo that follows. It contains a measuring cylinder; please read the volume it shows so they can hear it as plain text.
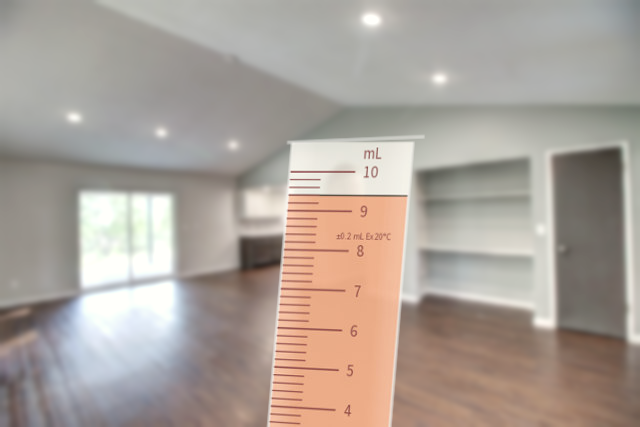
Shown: 9.4 mL
